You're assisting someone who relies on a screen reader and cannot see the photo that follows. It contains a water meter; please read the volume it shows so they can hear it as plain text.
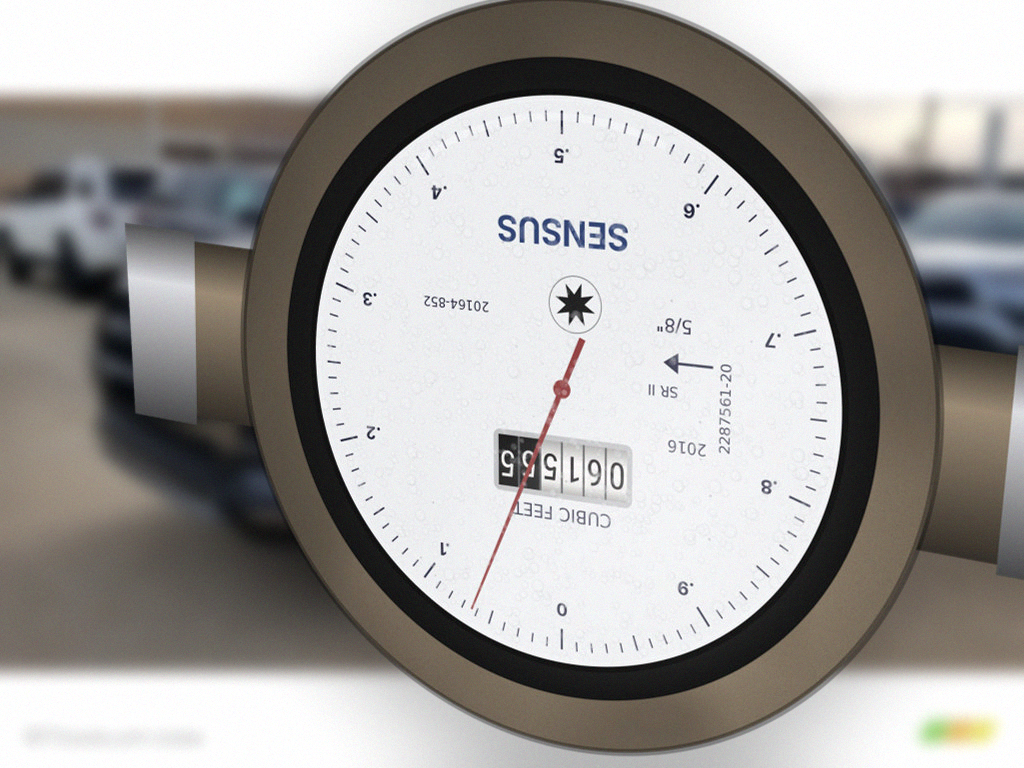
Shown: 61555.06 ft³
